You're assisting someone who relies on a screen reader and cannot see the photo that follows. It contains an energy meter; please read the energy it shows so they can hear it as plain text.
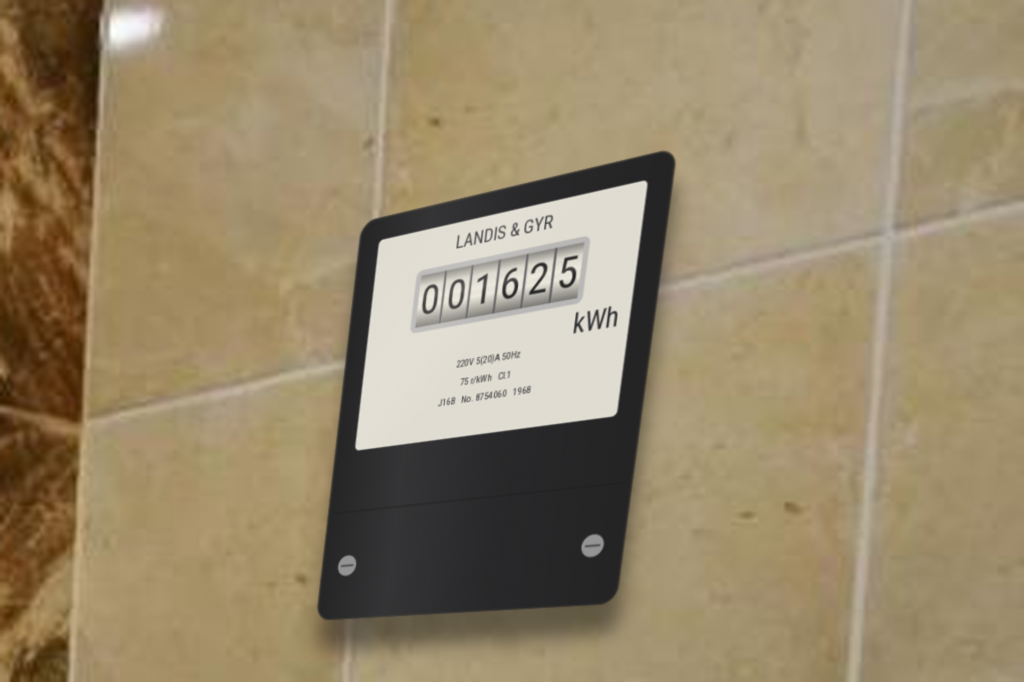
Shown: 1625 kWh
